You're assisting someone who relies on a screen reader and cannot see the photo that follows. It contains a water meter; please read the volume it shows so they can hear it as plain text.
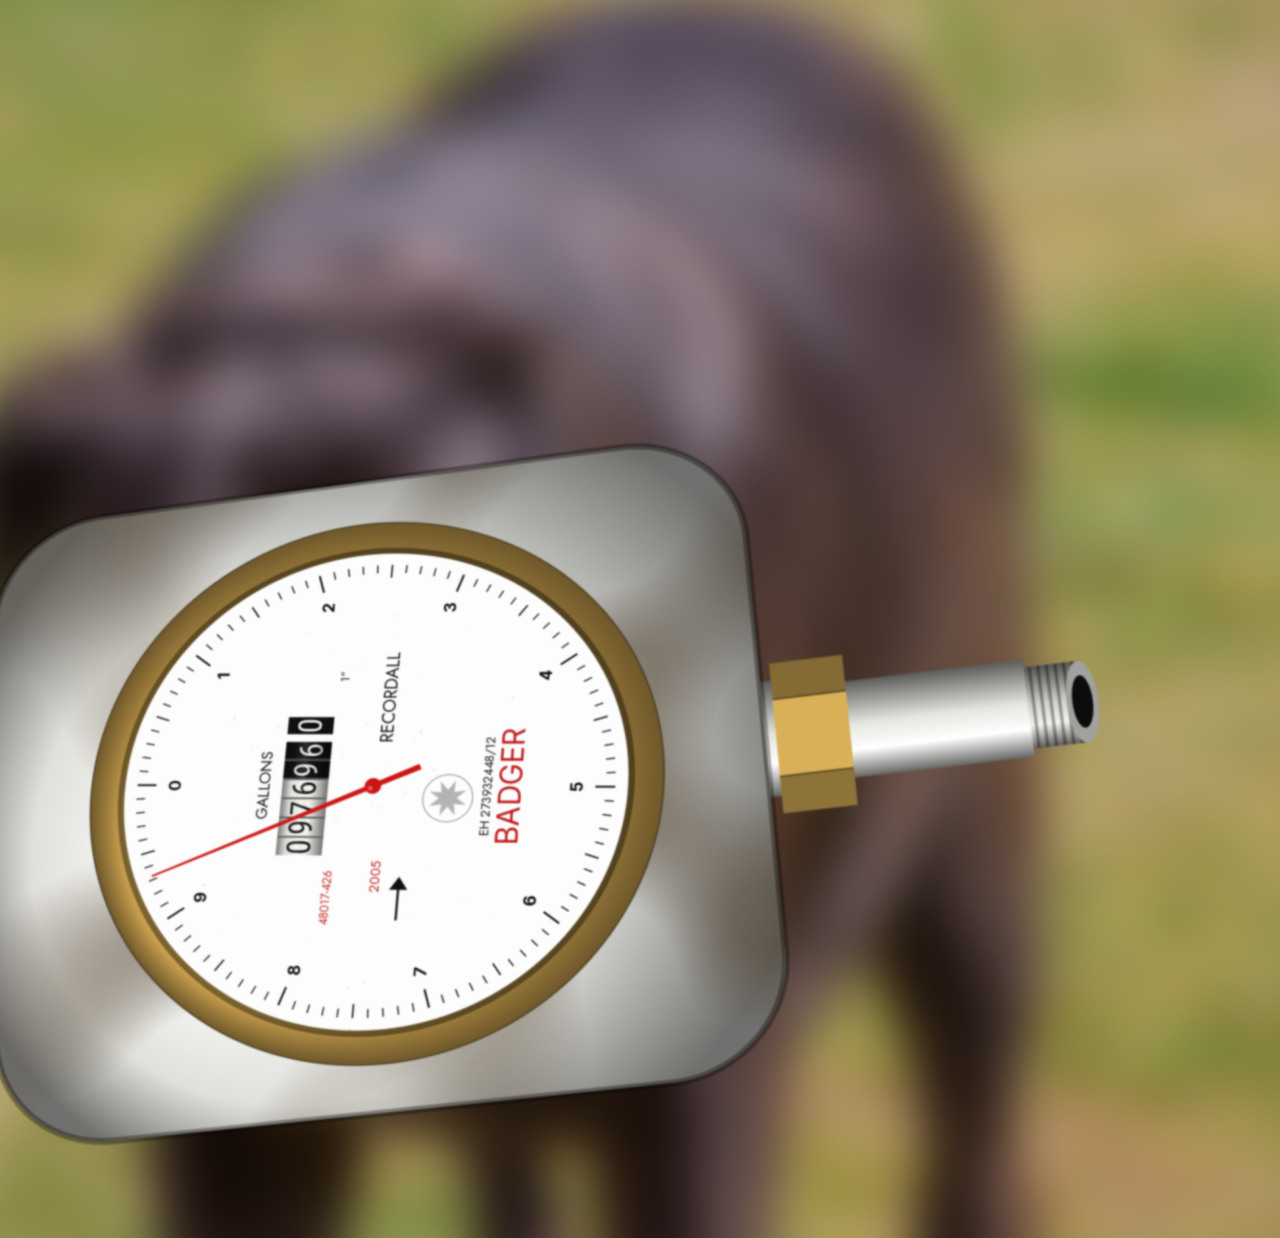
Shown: 976959.3 gal
